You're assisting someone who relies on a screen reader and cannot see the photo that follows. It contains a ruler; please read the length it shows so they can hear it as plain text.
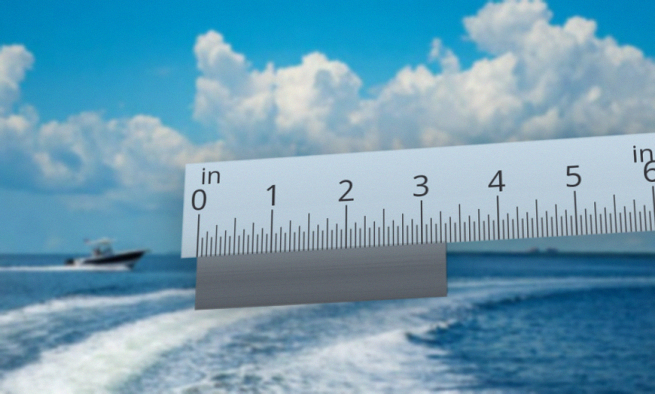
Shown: 3.3125 in
